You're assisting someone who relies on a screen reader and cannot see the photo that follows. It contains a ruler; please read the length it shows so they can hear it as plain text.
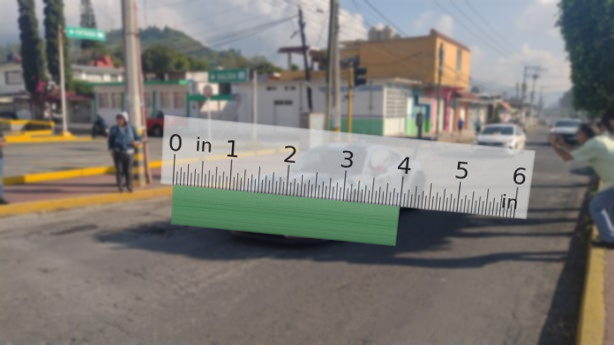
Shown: 4 in
